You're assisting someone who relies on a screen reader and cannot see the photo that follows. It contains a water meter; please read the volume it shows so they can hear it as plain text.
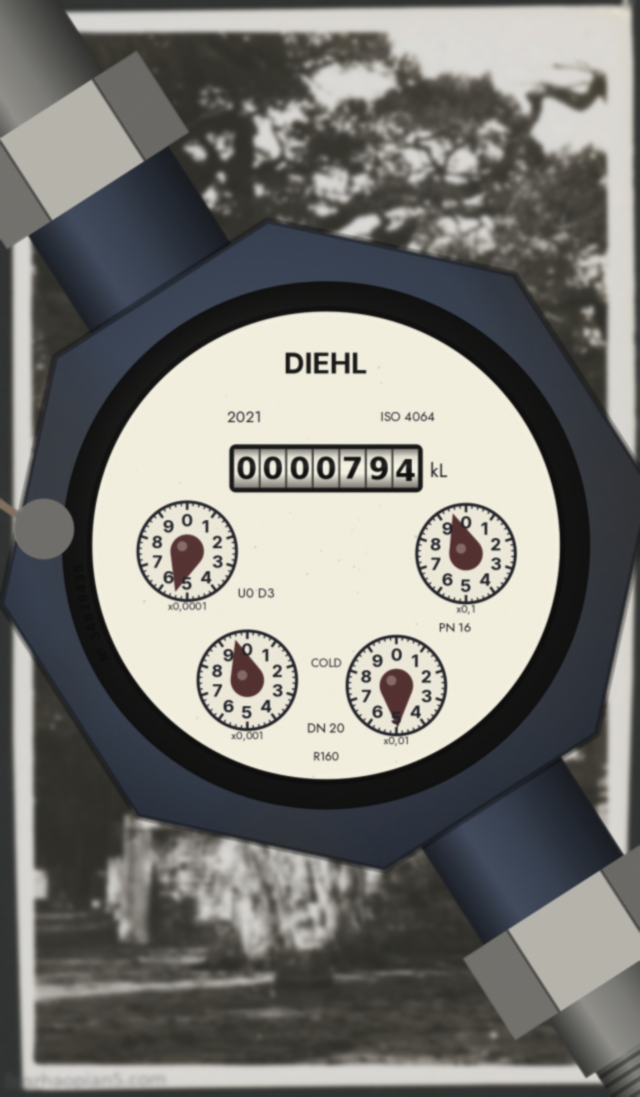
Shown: 793.9495 kL
